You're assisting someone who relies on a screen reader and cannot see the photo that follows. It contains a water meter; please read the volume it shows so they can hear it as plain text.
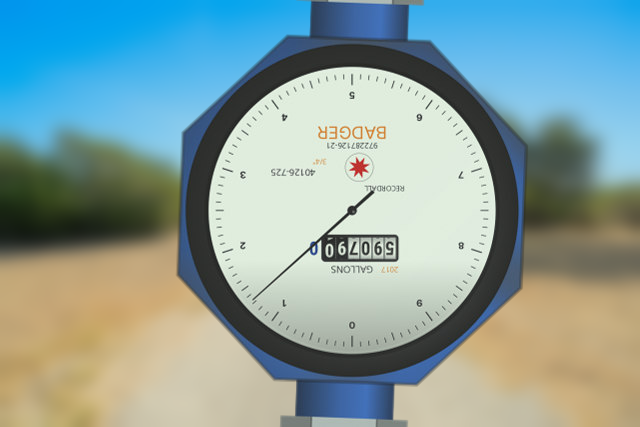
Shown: 5907901.3 gal
